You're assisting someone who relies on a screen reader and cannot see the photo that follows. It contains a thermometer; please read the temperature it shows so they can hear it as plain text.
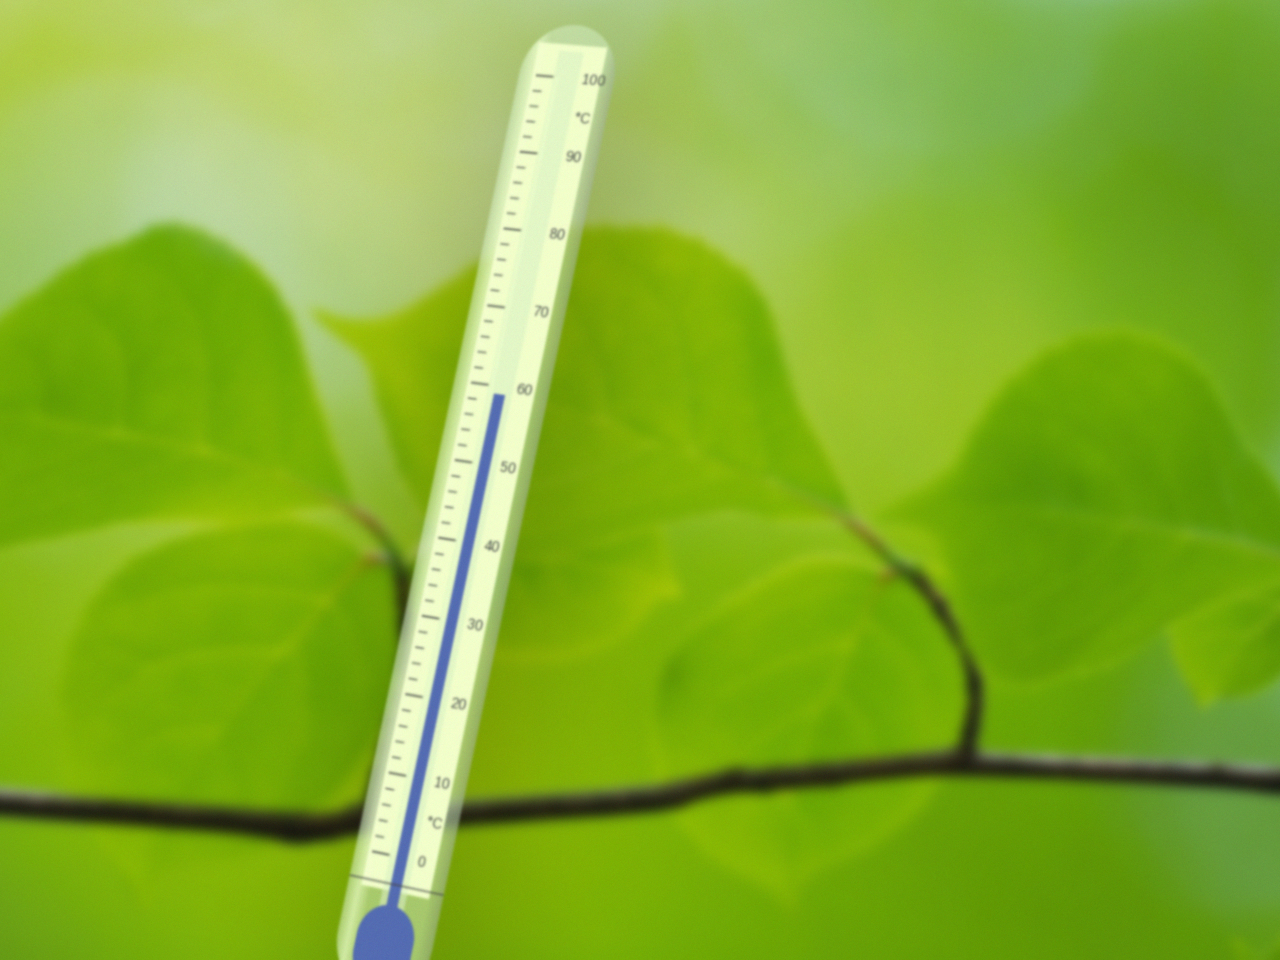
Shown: 59 °C
